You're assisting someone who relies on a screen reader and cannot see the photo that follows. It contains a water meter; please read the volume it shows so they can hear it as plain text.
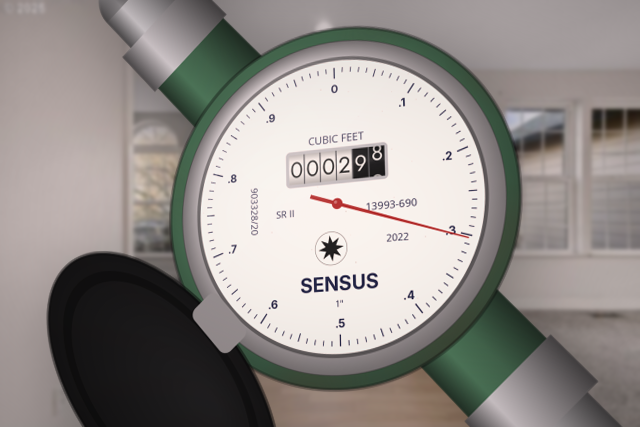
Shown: 298.30 ft³
